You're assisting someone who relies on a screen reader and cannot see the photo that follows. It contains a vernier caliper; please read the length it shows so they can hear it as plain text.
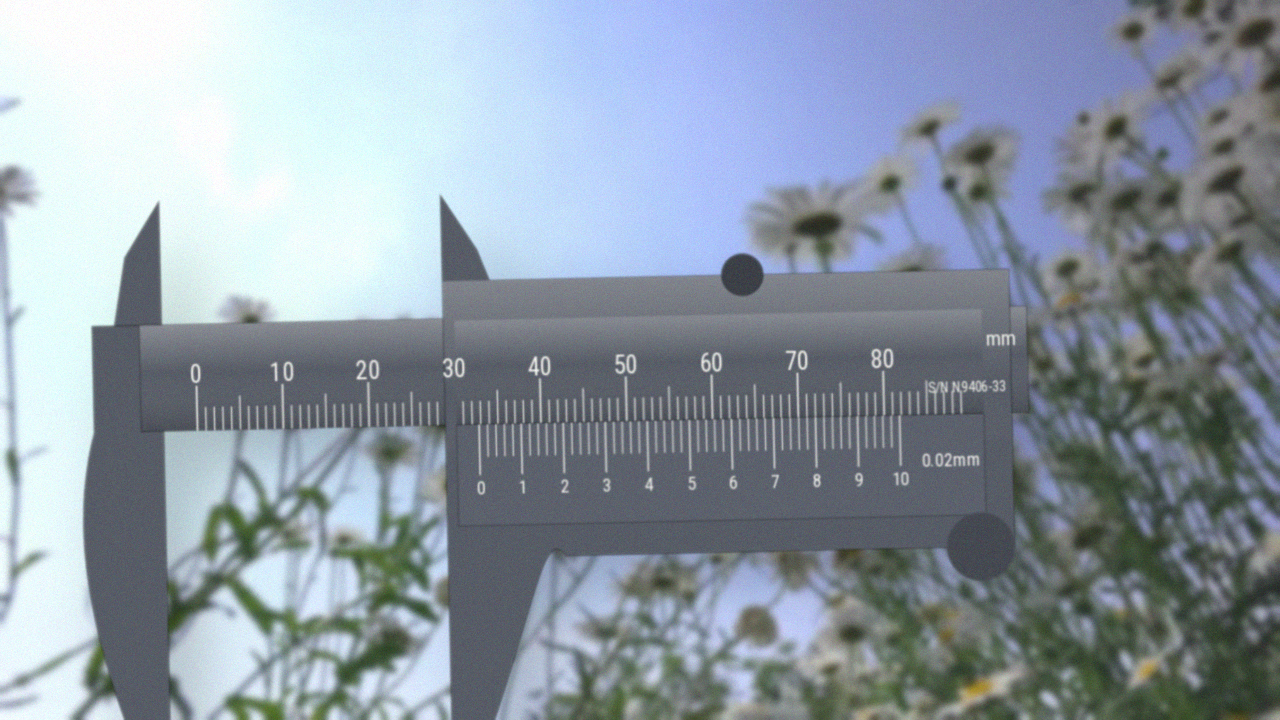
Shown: 32.8 mm
